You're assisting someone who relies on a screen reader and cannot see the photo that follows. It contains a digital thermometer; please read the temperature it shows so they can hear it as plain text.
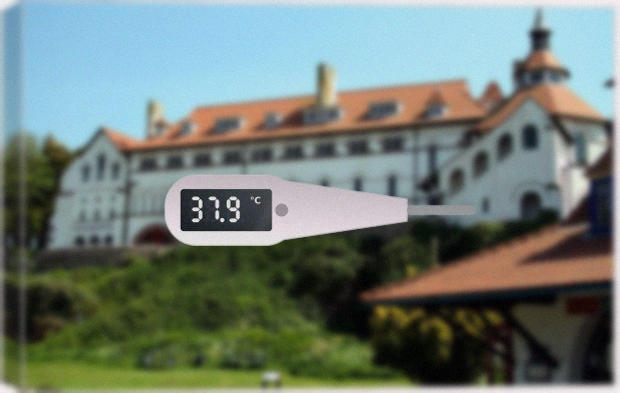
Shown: 37.9 °C
